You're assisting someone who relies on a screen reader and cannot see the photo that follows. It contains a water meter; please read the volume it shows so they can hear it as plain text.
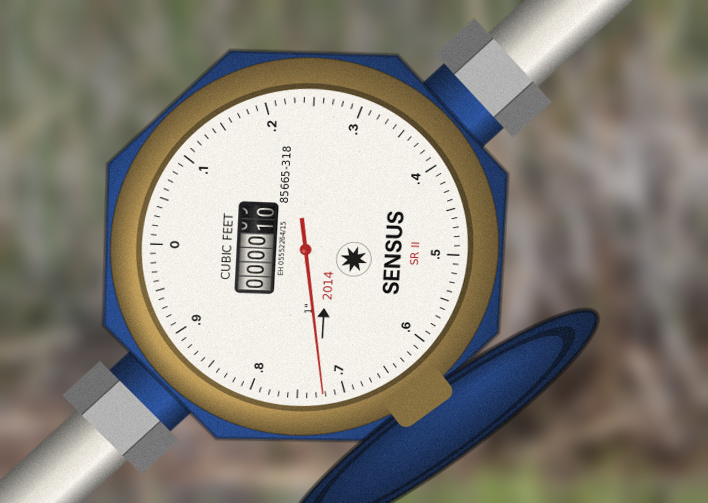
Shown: 9.72 ft³
